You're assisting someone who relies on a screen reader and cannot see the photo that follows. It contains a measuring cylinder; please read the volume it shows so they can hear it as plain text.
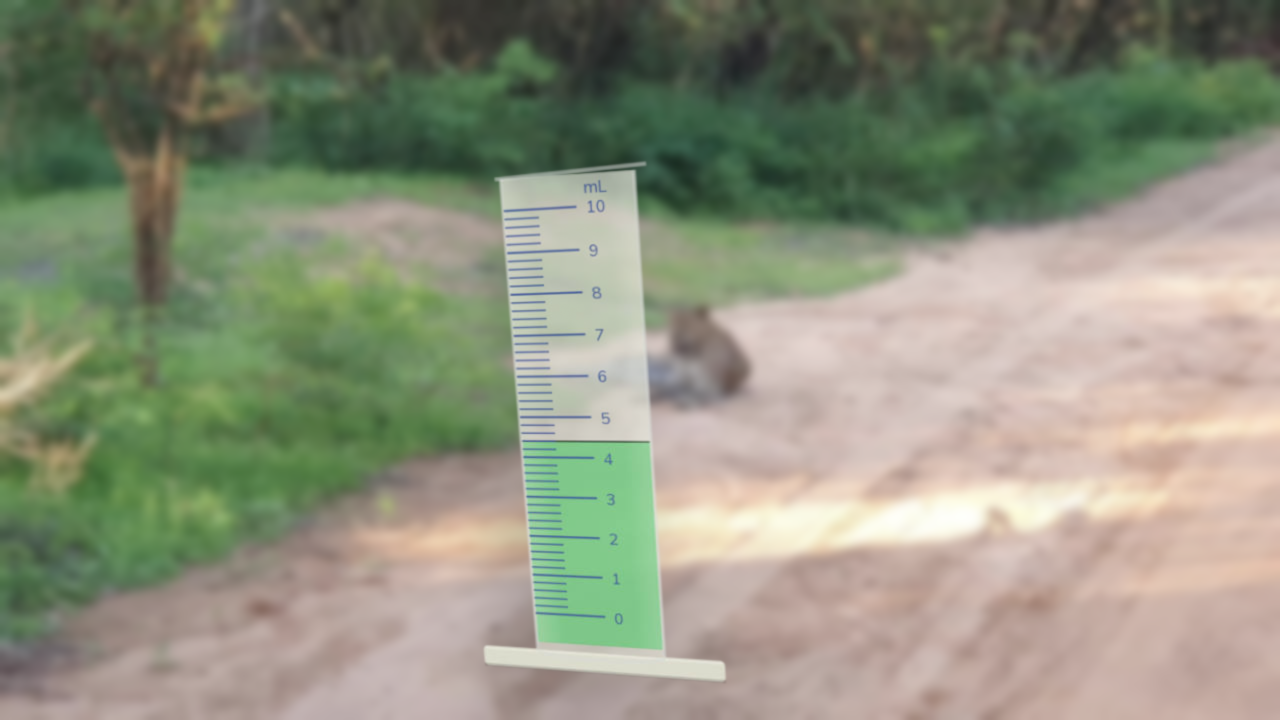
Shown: 4.4 mL
